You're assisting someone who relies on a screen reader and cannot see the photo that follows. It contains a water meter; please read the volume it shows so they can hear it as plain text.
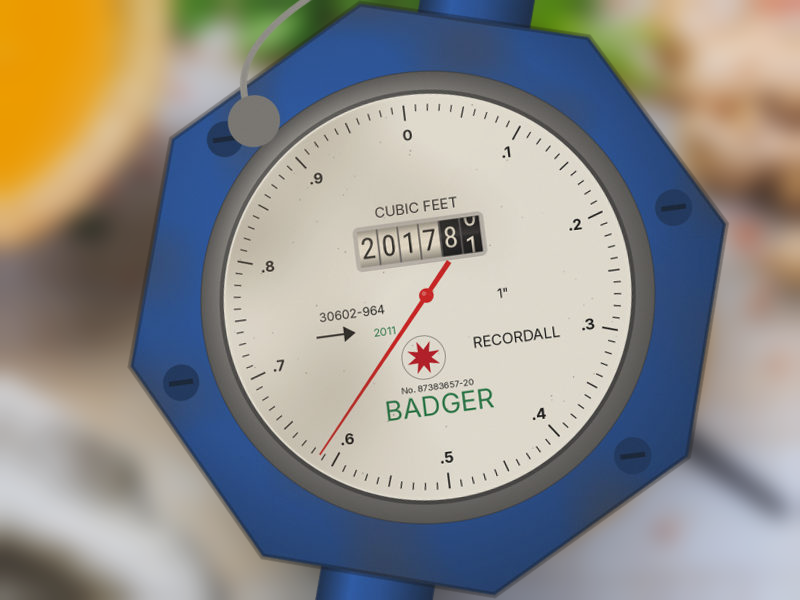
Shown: 201780.61 ft³
